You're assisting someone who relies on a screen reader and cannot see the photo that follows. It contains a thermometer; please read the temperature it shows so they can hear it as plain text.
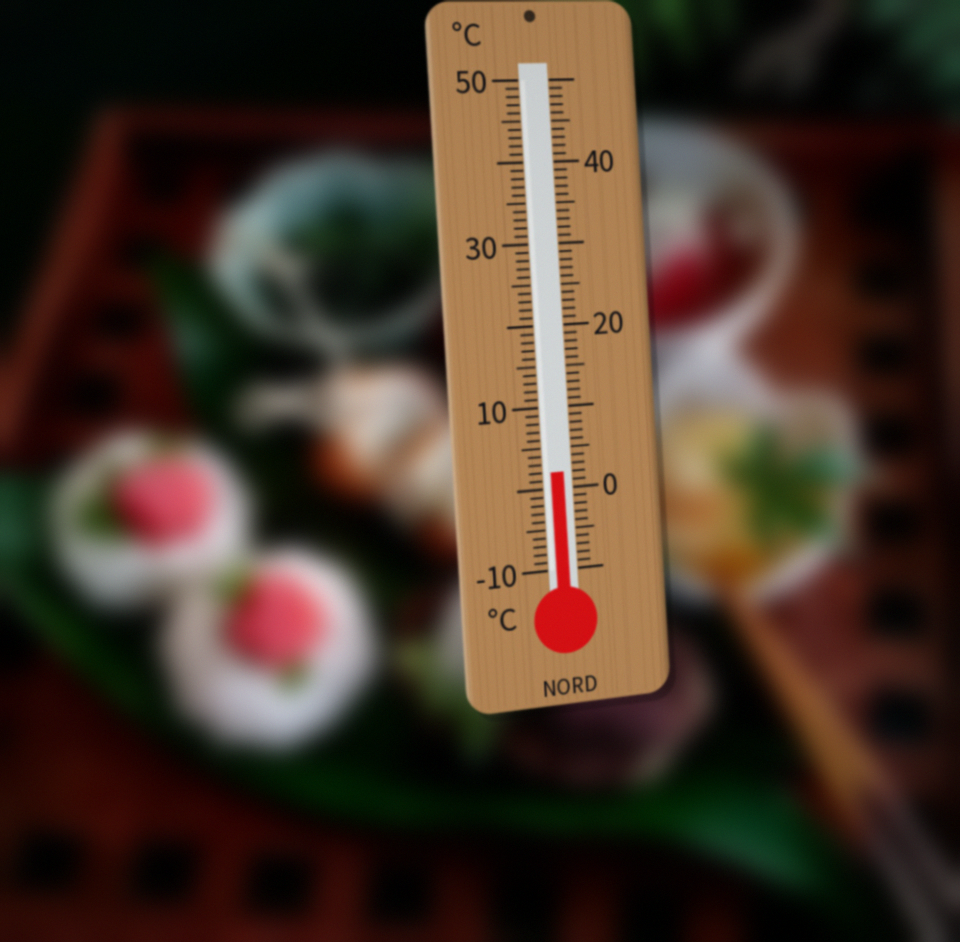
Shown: 2 °C
